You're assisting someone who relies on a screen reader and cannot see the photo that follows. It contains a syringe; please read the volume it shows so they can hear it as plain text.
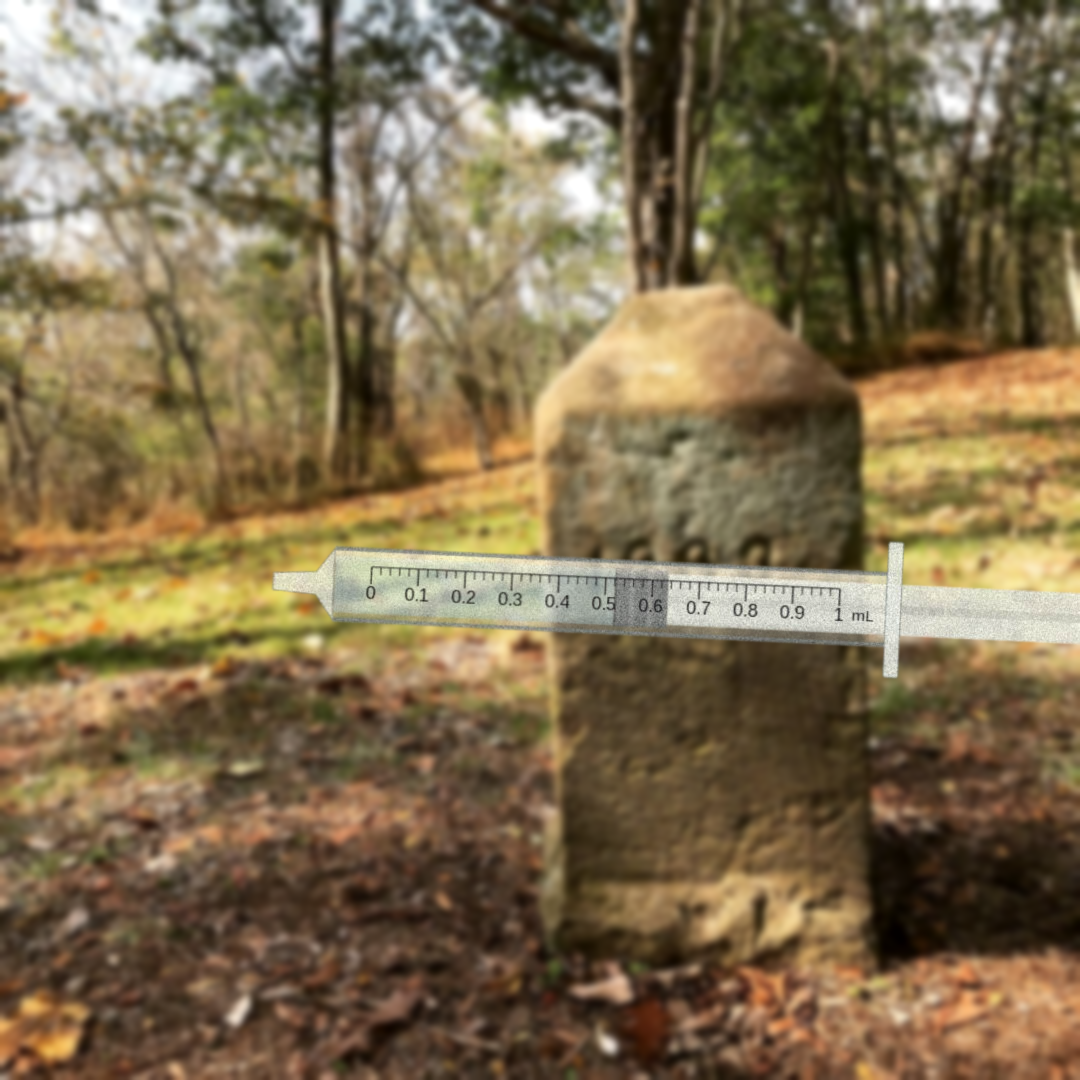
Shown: 0.52 mL
